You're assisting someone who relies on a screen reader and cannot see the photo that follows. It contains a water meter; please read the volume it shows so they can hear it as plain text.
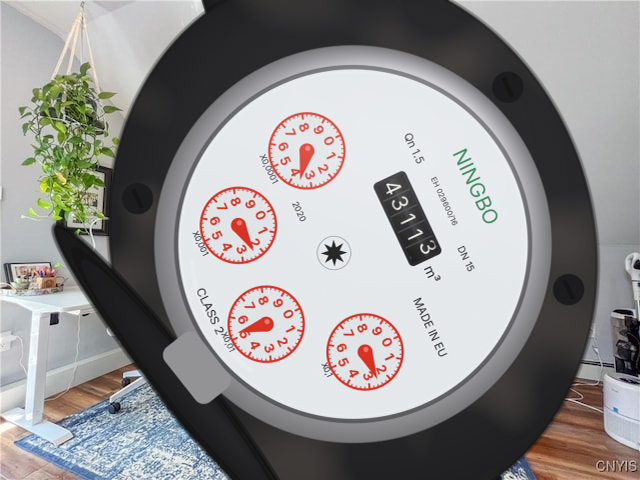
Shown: 43113.2523 m³
